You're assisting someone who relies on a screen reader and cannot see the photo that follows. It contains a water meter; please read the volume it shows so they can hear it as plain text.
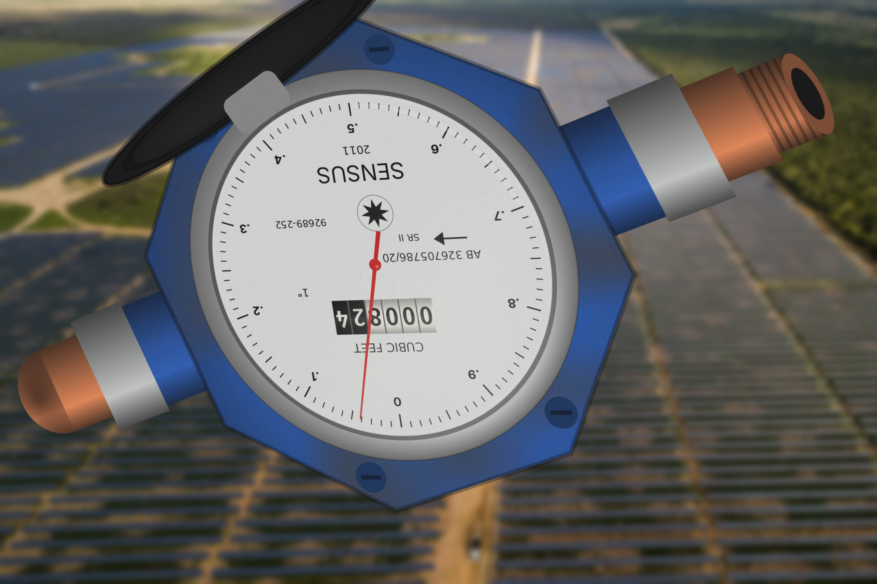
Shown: 824.04 ft³
